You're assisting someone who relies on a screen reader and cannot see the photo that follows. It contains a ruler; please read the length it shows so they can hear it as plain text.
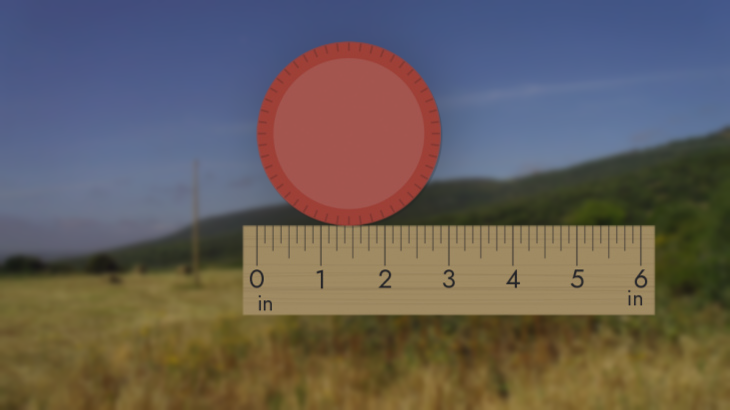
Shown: 2.875 in
